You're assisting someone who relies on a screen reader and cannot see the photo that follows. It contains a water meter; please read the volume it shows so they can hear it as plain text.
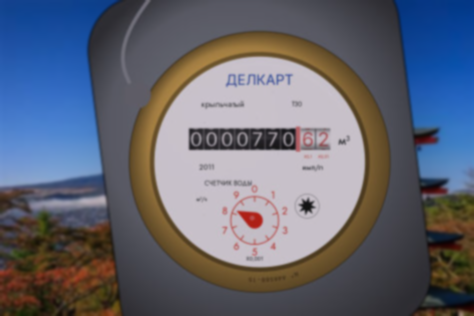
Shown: 770.628 m³
